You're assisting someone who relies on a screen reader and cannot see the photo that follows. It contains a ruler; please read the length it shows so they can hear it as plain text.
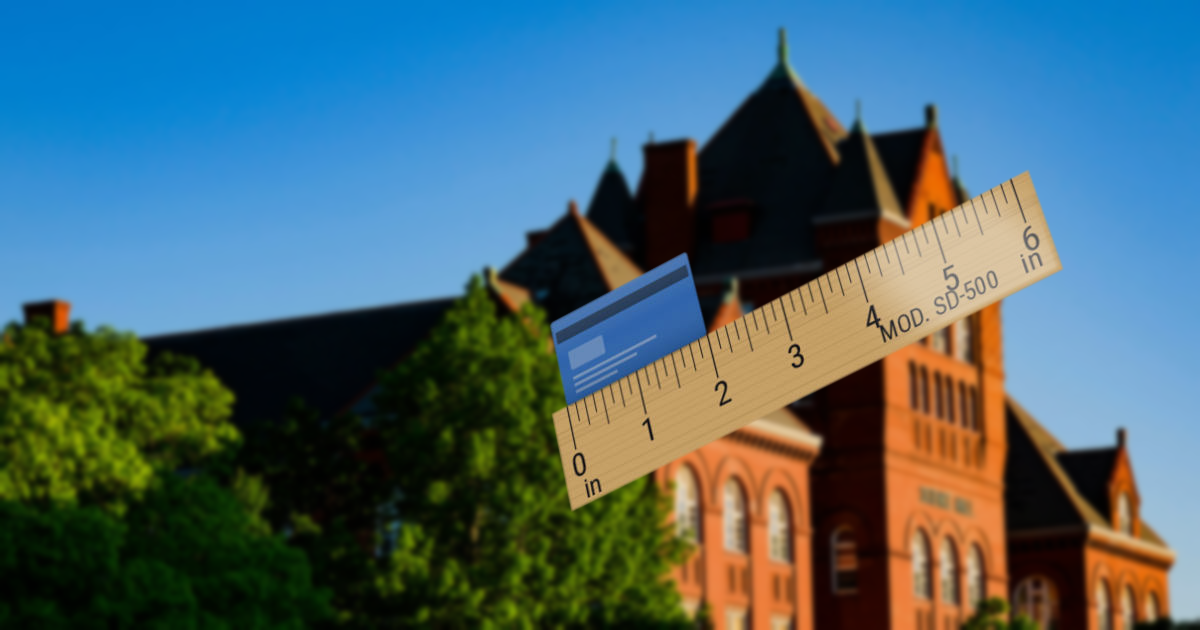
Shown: 2 in
